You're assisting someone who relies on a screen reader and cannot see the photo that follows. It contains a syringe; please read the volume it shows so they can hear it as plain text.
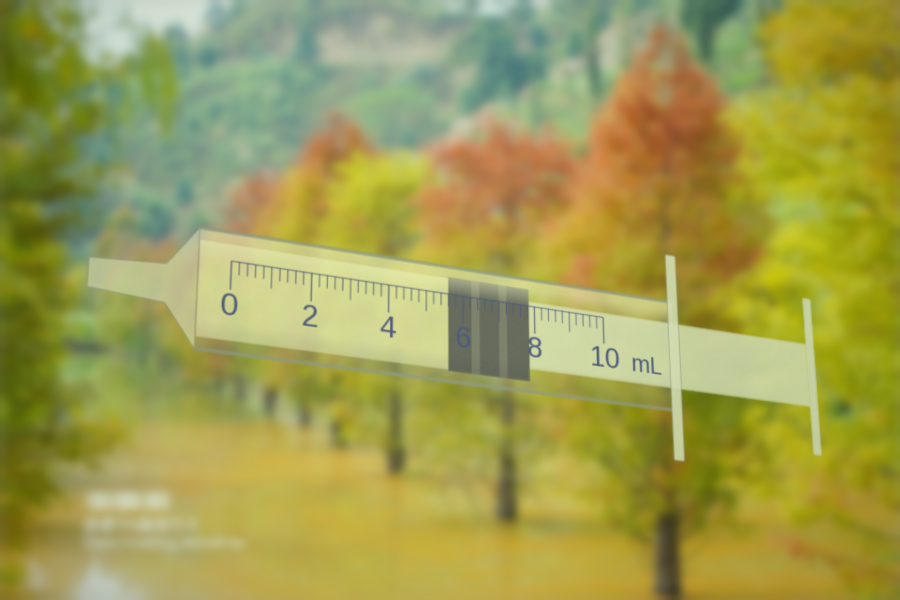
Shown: 5.6 mL
